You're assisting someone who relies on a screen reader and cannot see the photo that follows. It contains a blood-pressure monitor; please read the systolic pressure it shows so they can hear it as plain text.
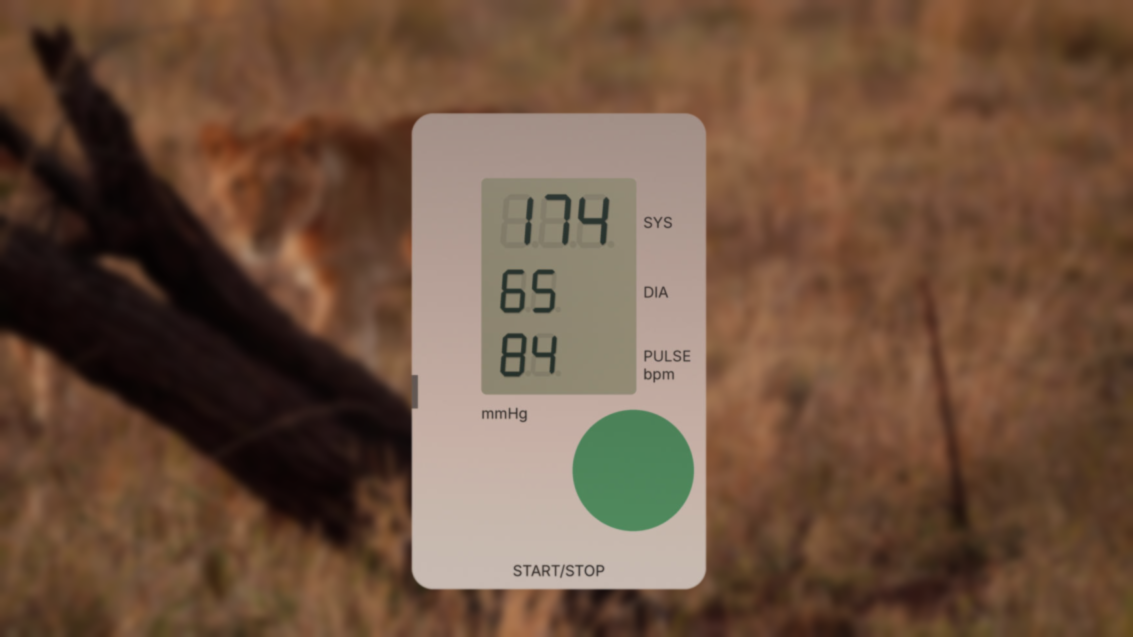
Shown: 174 mmHg
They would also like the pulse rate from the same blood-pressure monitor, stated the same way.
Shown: 84 bpm
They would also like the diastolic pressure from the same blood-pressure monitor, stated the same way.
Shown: 65 mmHg
